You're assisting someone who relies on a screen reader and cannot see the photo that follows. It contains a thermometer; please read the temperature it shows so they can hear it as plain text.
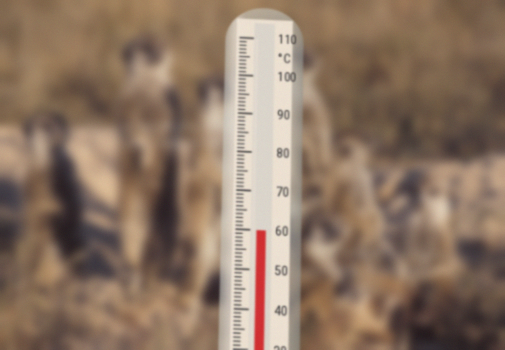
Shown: 60 °C
